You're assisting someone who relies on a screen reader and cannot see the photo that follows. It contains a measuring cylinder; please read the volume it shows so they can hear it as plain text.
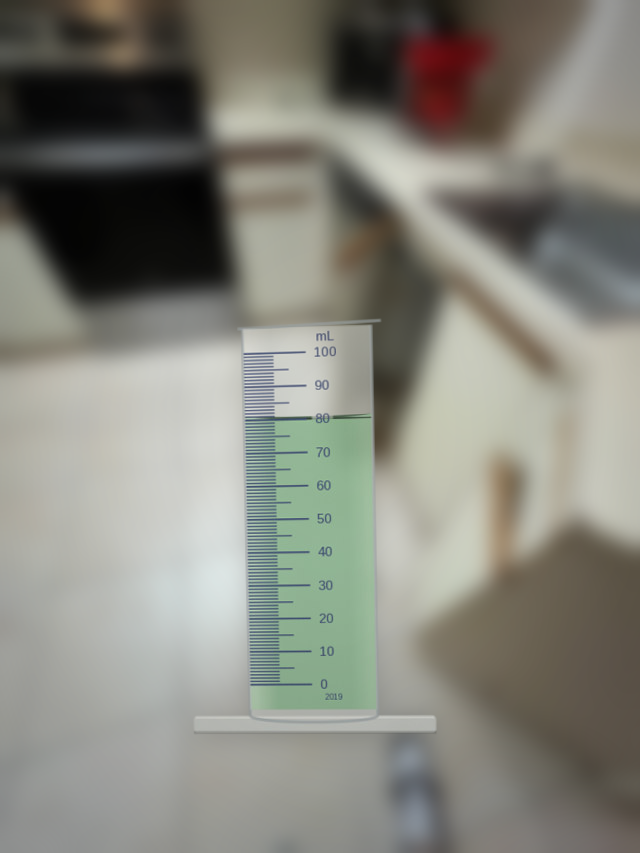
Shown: 80 mL
